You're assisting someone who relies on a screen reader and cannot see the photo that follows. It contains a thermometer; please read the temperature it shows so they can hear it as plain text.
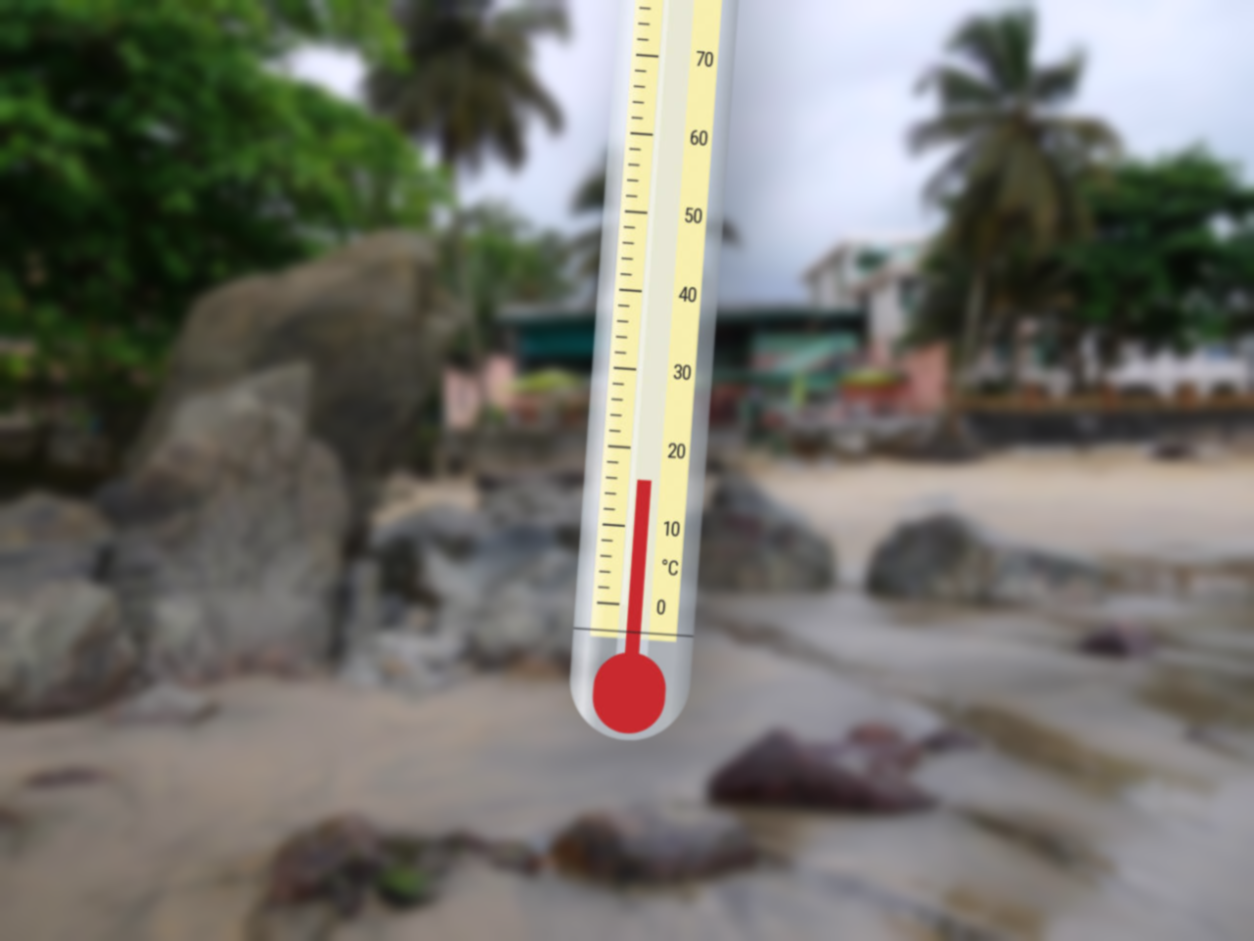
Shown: 16 °C
